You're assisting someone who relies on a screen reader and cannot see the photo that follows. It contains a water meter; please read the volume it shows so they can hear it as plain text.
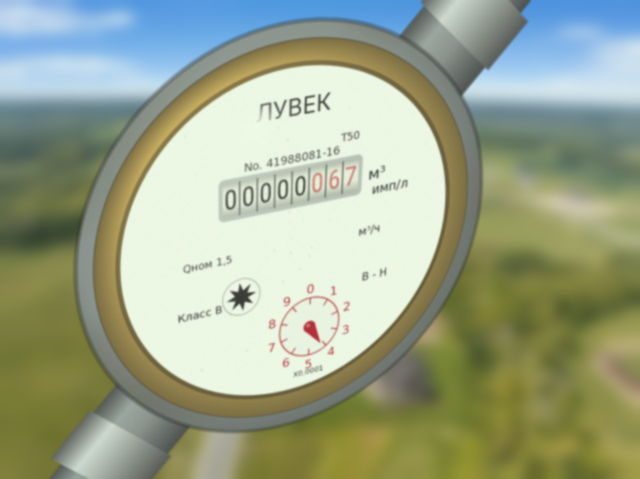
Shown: 0.0674 m³
